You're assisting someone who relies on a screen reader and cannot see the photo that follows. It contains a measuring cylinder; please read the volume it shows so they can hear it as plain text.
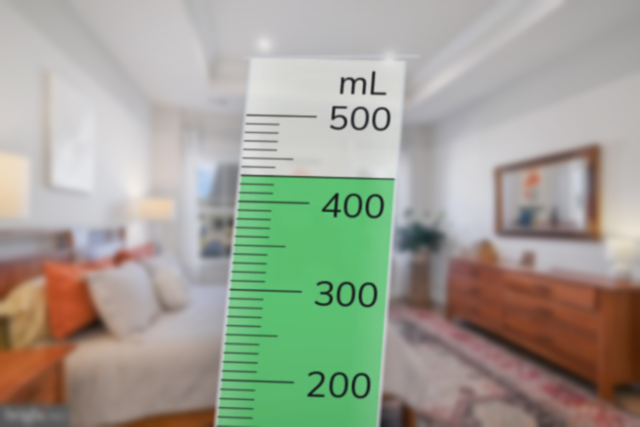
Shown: 430 mL
